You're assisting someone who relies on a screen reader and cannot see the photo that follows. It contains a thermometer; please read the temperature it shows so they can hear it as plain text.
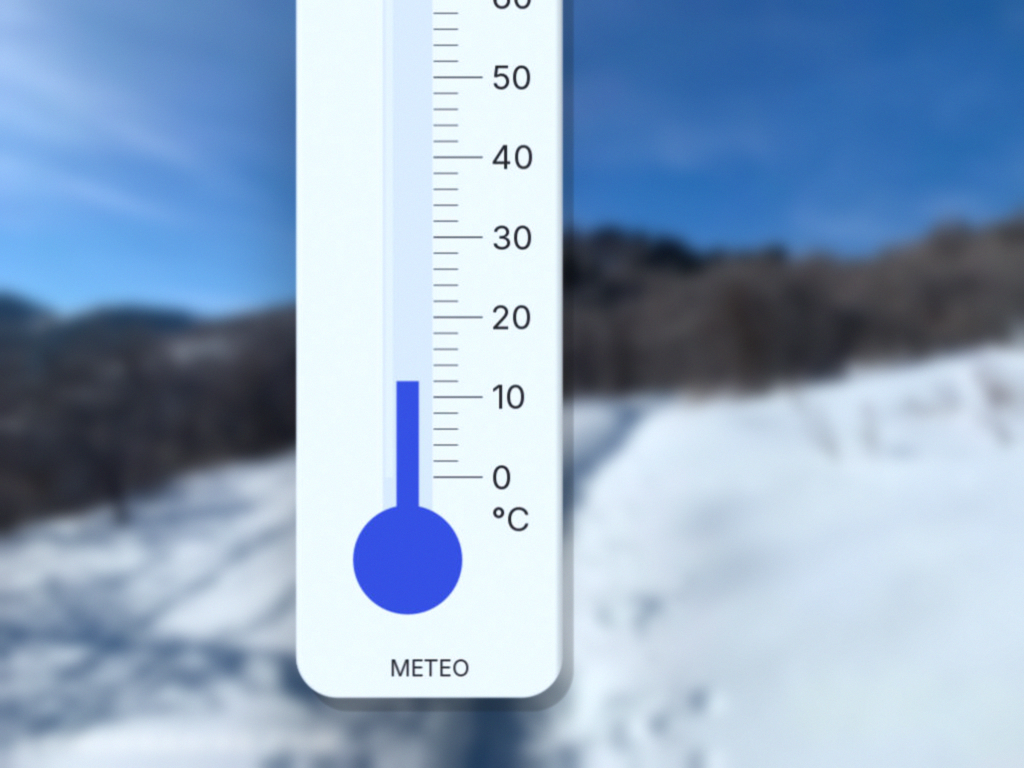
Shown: 12 °C
